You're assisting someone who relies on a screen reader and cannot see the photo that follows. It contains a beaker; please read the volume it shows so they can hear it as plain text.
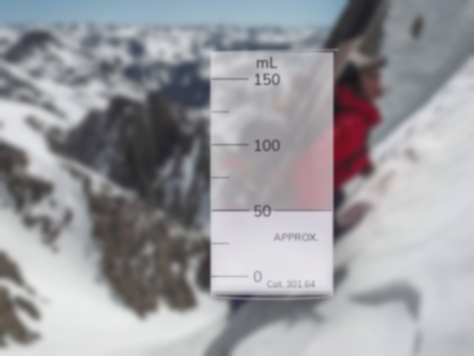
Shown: 50 mL
